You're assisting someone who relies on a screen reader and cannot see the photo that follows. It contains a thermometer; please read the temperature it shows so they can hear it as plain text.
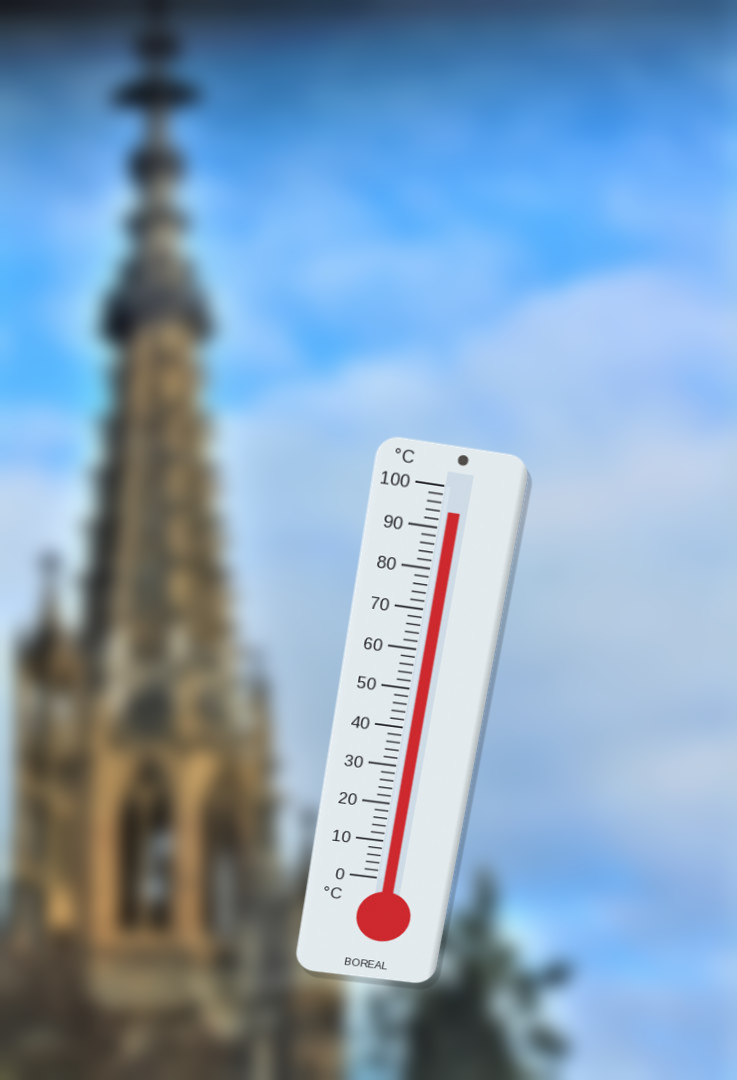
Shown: 94 °C
